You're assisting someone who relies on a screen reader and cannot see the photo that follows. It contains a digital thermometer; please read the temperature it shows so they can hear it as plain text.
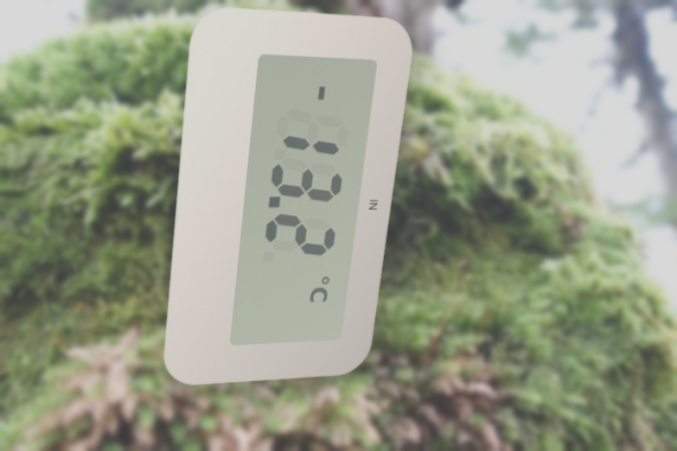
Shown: -13.2 °C
